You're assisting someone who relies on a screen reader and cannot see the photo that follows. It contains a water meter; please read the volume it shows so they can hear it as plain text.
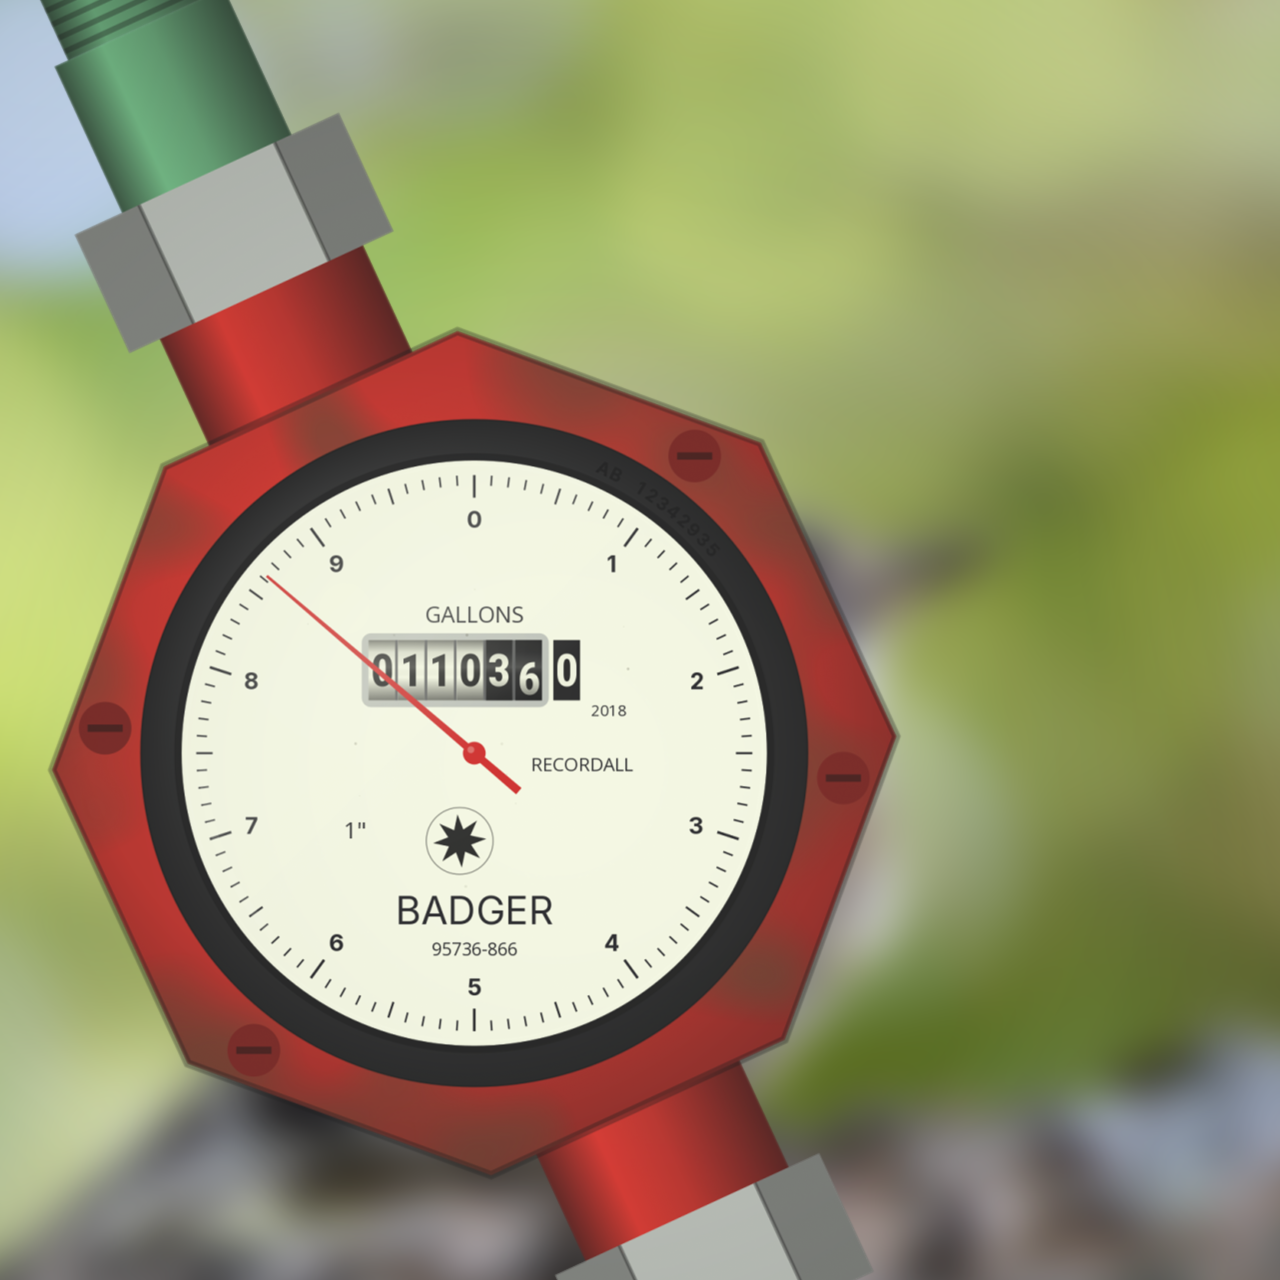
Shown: 110358.6 gal
